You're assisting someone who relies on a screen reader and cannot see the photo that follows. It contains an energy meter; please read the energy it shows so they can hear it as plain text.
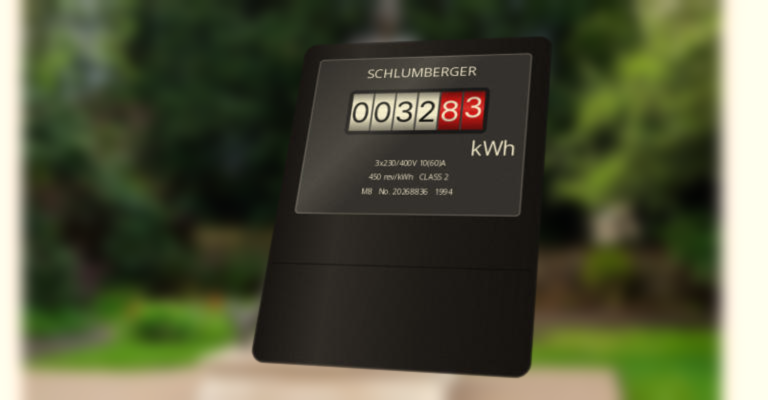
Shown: 32.83 kWh
